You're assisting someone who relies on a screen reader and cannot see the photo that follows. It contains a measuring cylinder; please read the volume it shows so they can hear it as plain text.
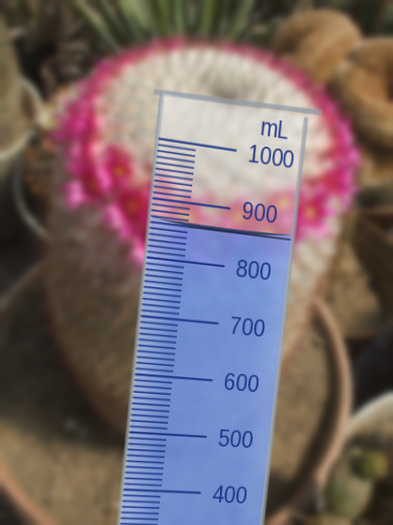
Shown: 860 mL
